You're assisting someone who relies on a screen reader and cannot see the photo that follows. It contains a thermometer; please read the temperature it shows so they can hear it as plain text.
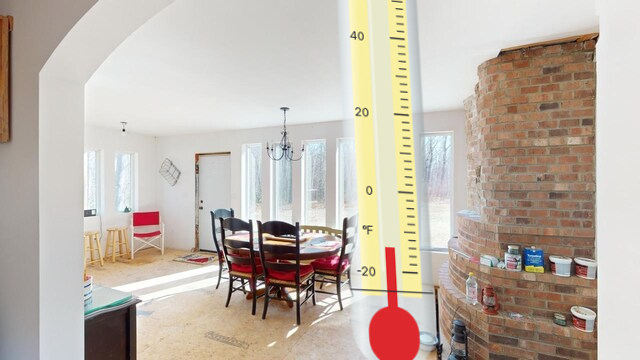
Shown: -14 °F
